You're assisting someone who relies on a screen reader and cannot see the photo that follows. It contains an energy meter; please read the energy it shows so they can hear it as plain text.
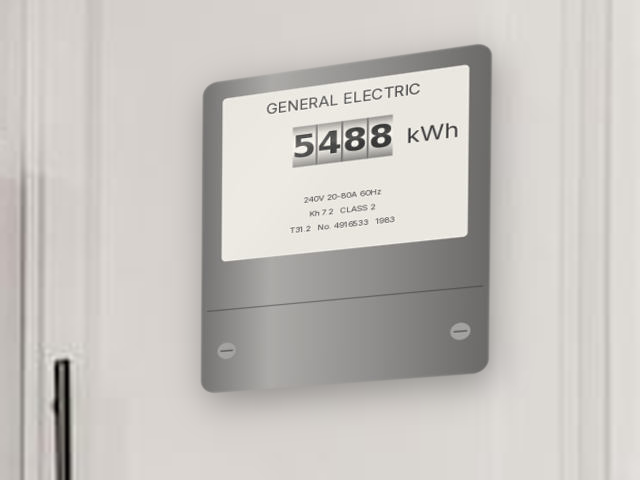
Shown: 5488 kWh
